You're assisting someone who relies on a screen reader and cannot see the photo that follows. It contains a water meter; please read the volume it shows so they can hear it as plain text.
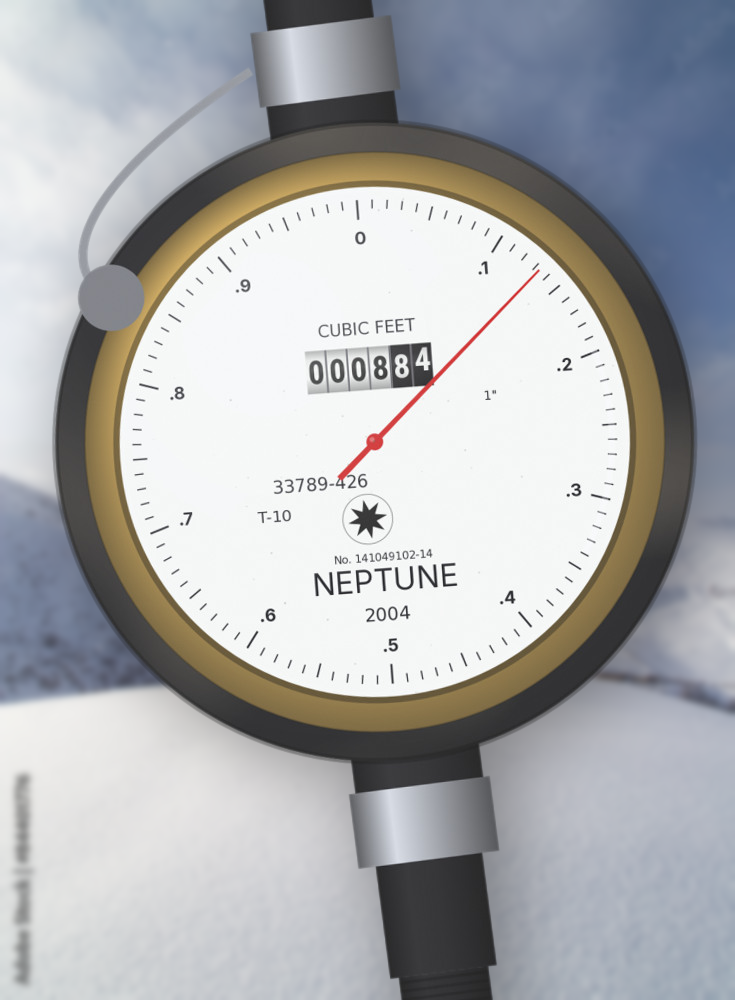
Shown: 884.13 ft³
